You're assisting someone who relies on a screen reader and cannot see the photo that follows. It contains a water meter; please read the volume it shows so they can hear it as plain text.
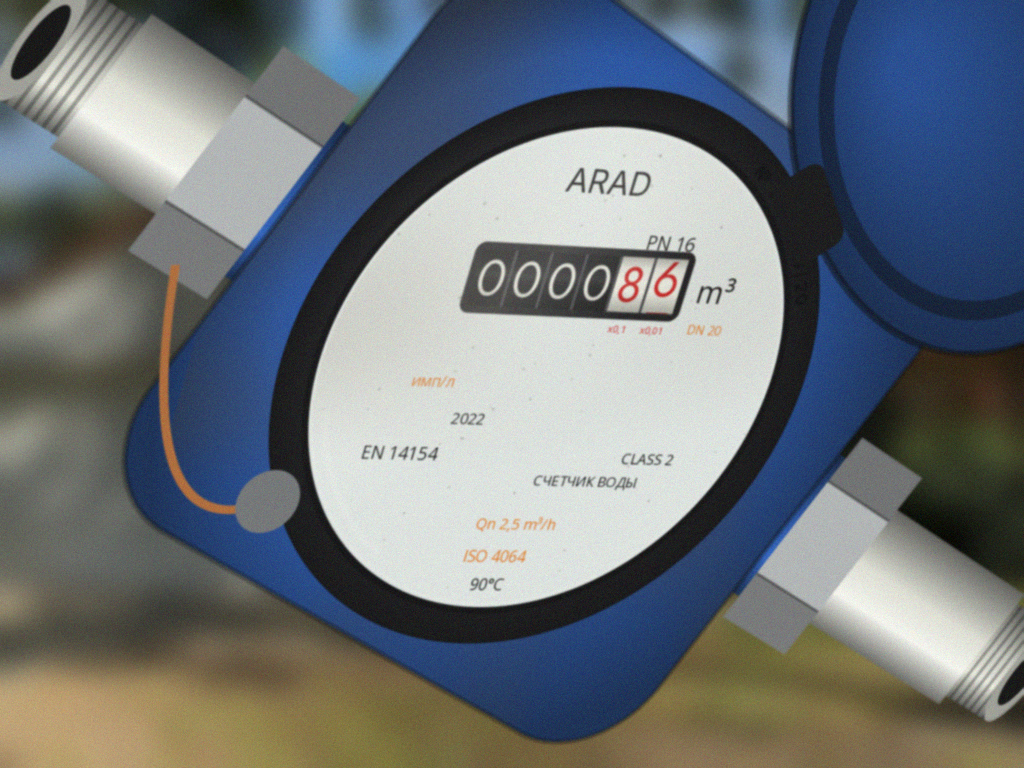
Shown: 0.86 m³
